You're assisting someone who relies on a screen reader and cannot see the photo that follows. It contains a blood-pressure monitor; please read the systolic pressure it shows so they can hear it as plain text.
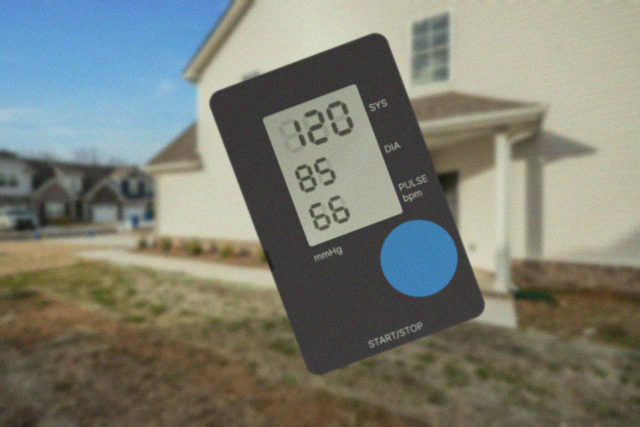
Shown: 120 mmHg
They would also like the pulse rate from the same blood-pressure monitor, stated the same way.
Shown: 66 bpm
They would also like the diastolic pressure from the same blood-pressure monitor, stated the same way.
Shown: 85 mmHg
